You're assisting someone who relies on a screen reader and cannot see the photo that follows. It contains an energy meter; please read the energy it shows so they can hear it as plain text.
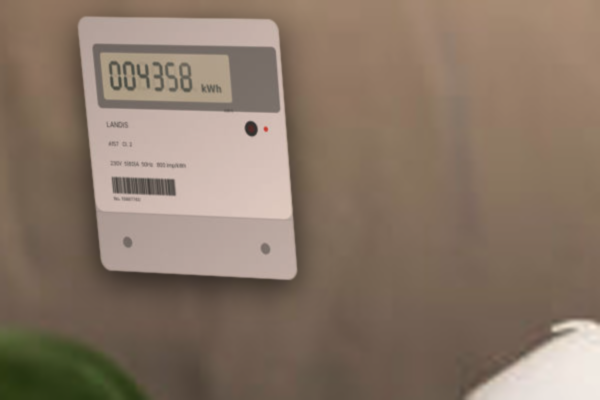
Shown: 4358 kWh
